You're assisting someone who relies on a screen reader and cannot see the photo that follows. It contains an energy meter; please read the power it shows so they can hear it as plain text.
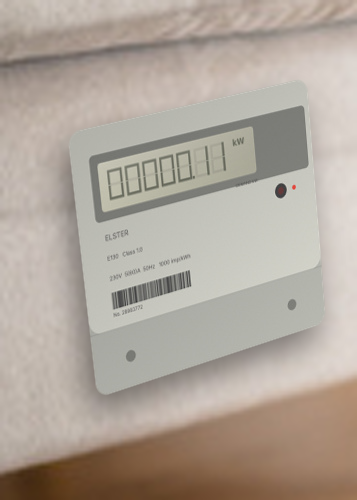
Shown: 0.11 kW
